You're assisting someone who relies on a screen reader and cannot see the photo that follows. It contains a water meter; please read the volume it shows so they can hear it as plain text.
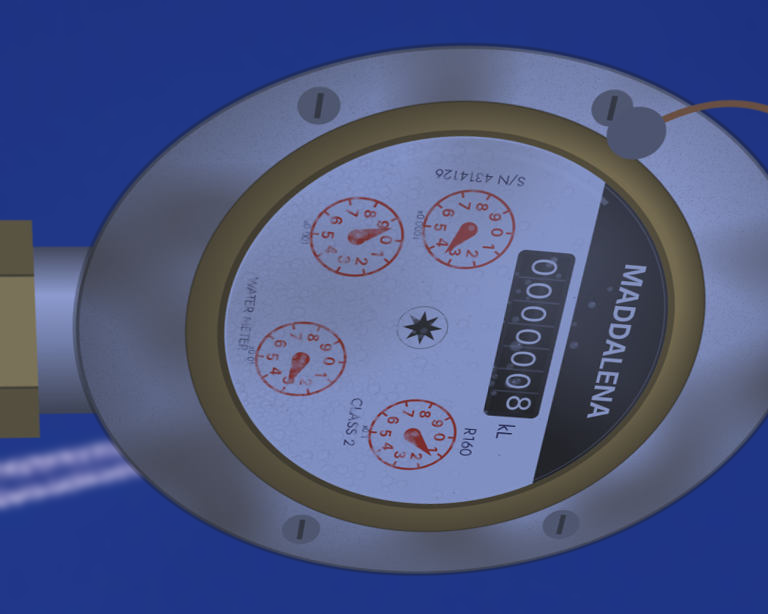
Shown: 8.1293 kL
